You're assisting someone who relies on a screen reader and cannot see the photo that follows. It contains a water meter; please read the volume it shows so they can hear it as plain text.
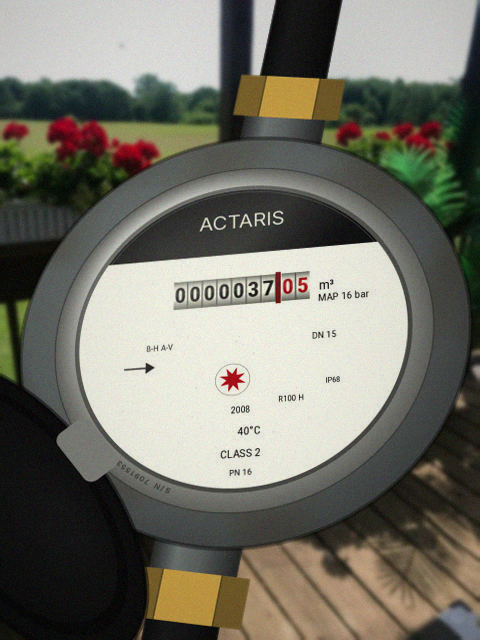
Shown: 37.05 m³
